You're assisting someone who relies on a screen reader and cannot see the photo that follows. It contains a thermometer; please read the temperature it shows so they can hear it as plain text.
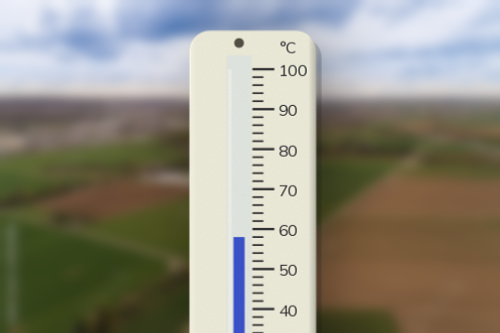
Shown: 58 °C
